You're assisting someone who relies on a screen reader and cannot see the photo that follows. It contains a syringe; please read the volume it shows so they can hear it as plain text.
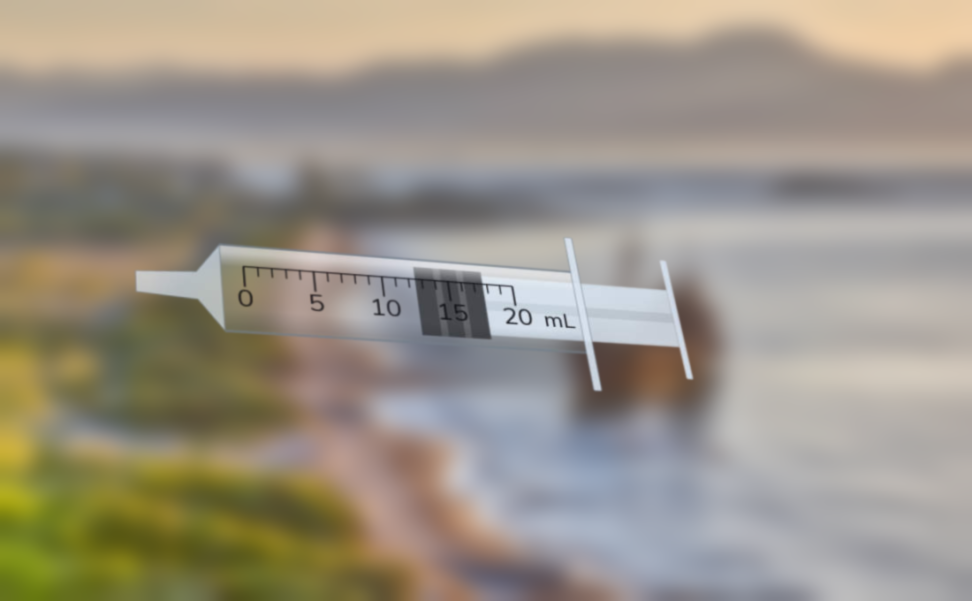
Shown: 12.5 mL
